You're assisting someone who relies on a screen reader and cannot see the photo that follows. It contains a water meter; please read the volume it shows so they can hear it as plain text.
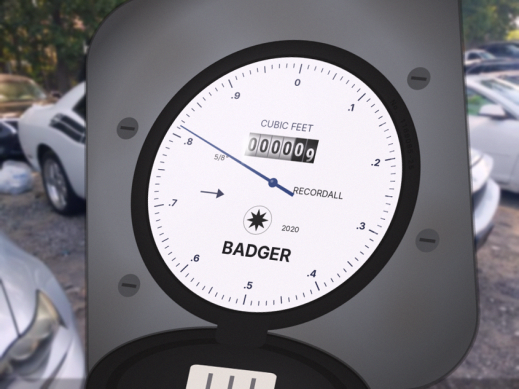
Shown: 8.81 ft³
